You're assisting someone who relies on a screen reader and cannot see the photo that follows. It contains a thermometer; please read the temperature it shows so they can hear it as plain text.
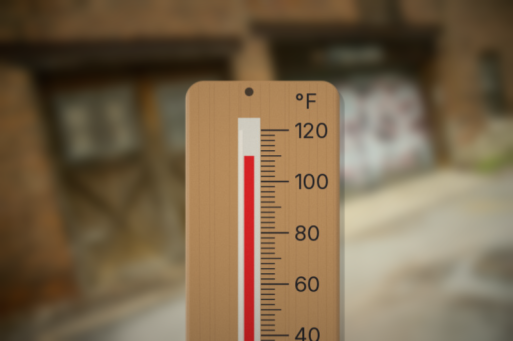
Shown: 110 °F
